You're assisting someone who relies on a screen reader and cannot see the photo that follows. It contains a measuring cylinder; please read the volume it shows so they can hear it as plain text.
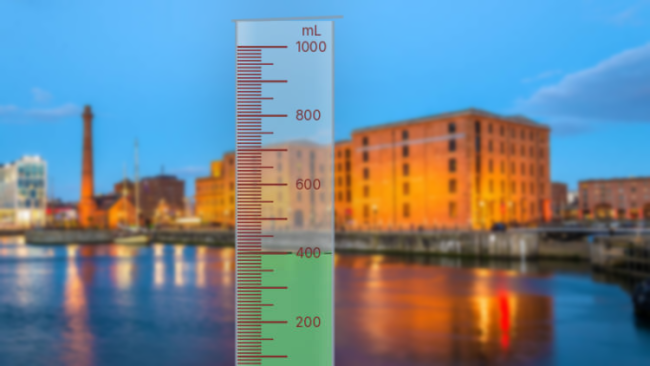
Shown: 400 mL
